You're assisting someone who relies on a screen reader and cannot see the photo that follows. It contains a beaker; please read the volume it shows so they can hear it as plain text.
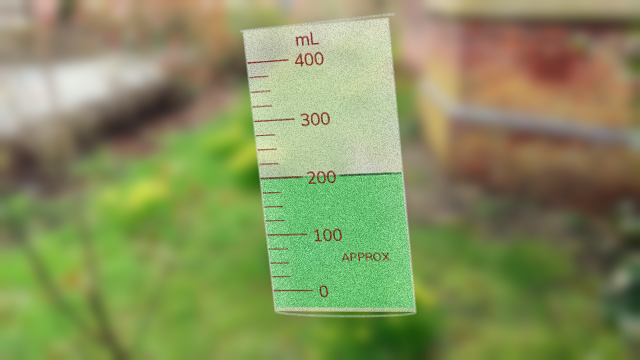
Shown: 200 mL
